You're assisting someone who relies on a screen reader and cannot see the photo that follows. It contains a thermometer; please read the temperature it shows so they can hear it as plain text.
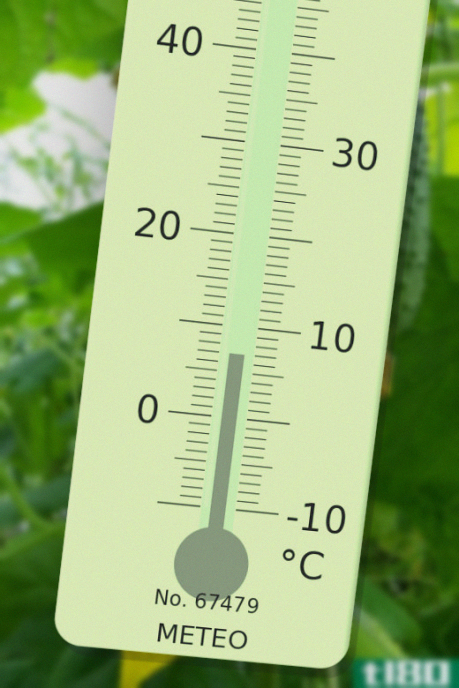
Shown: 7 °C
